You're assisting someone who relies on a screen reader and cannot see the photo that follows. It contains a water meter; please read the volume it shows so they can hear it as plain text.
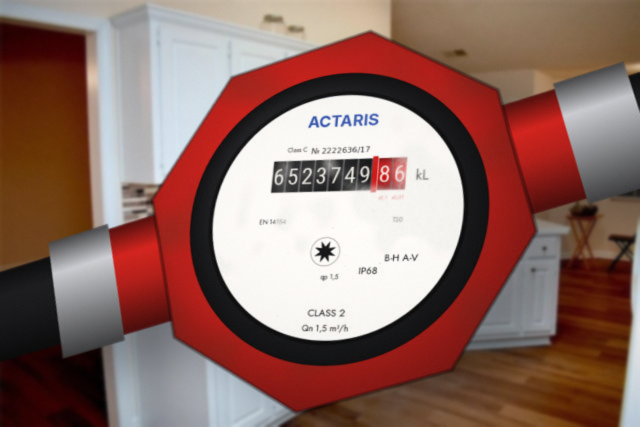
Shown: 6523749.86 kL
